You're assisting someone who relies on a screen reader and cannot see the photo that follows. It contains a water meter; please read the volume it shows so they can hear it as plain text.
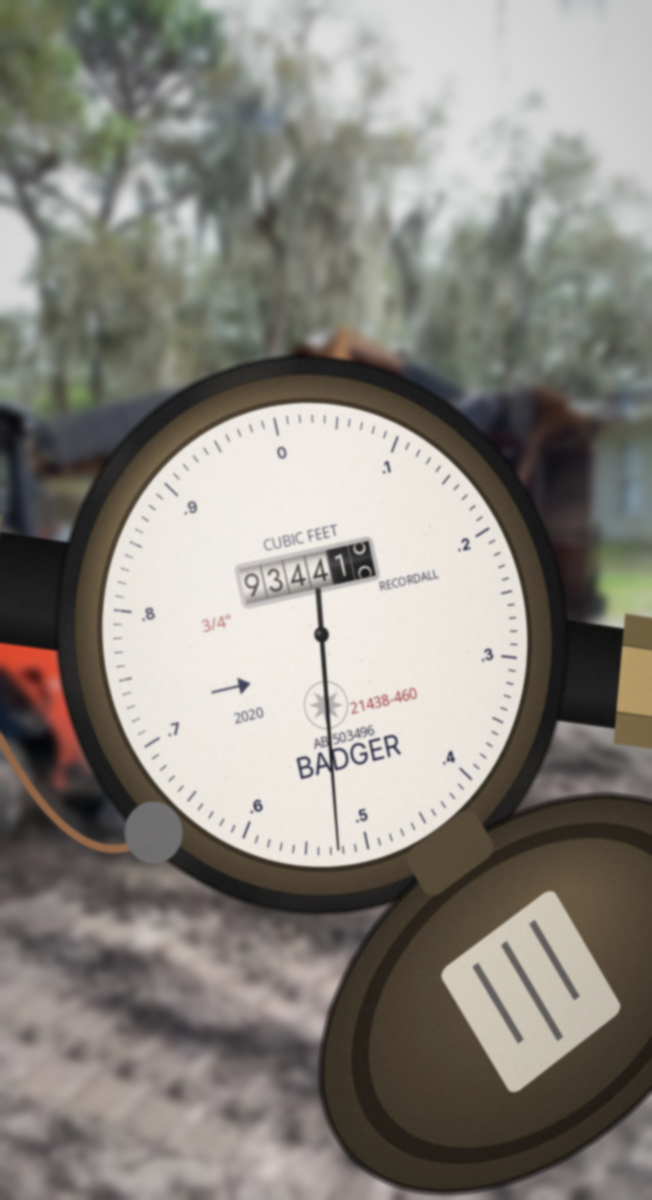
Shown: 934418.52 ft³
